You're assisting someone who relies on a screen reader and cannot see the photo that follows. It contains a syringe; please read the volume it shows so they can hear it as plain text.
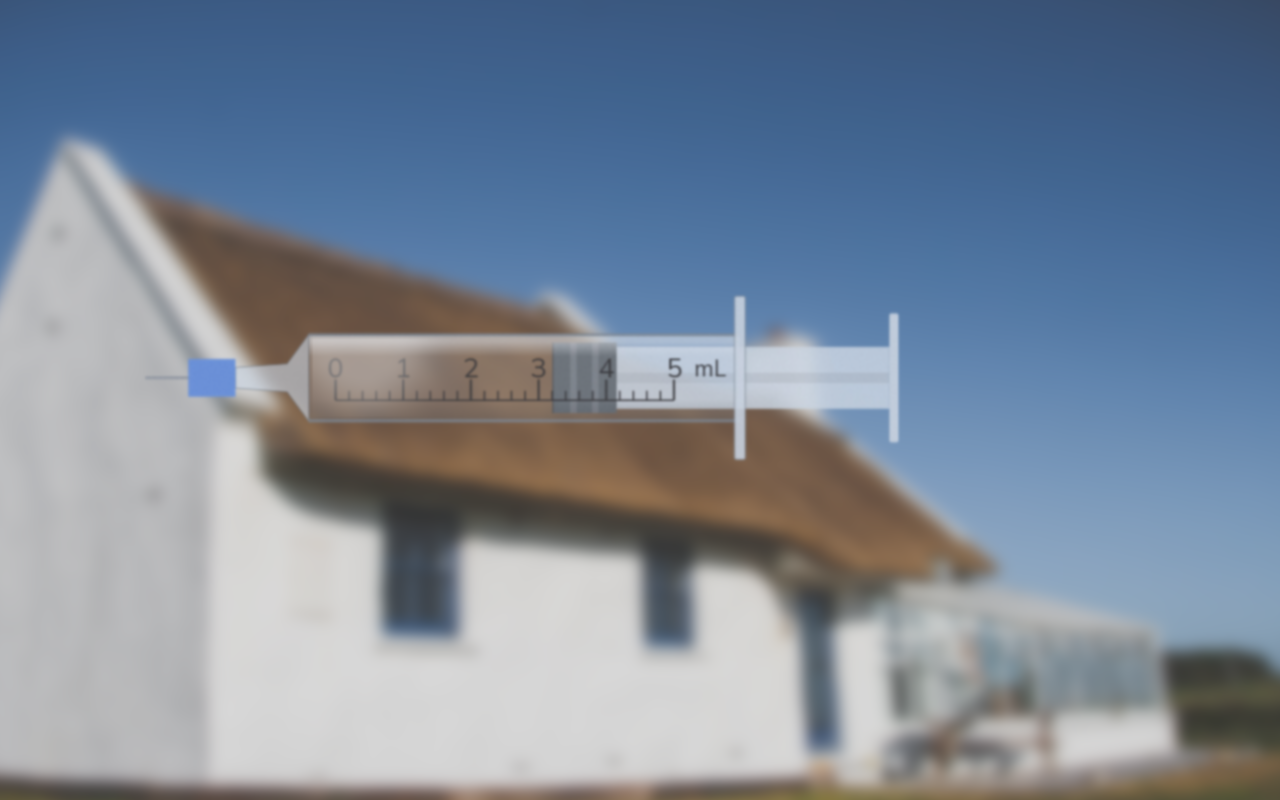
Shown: 3.2 mL
